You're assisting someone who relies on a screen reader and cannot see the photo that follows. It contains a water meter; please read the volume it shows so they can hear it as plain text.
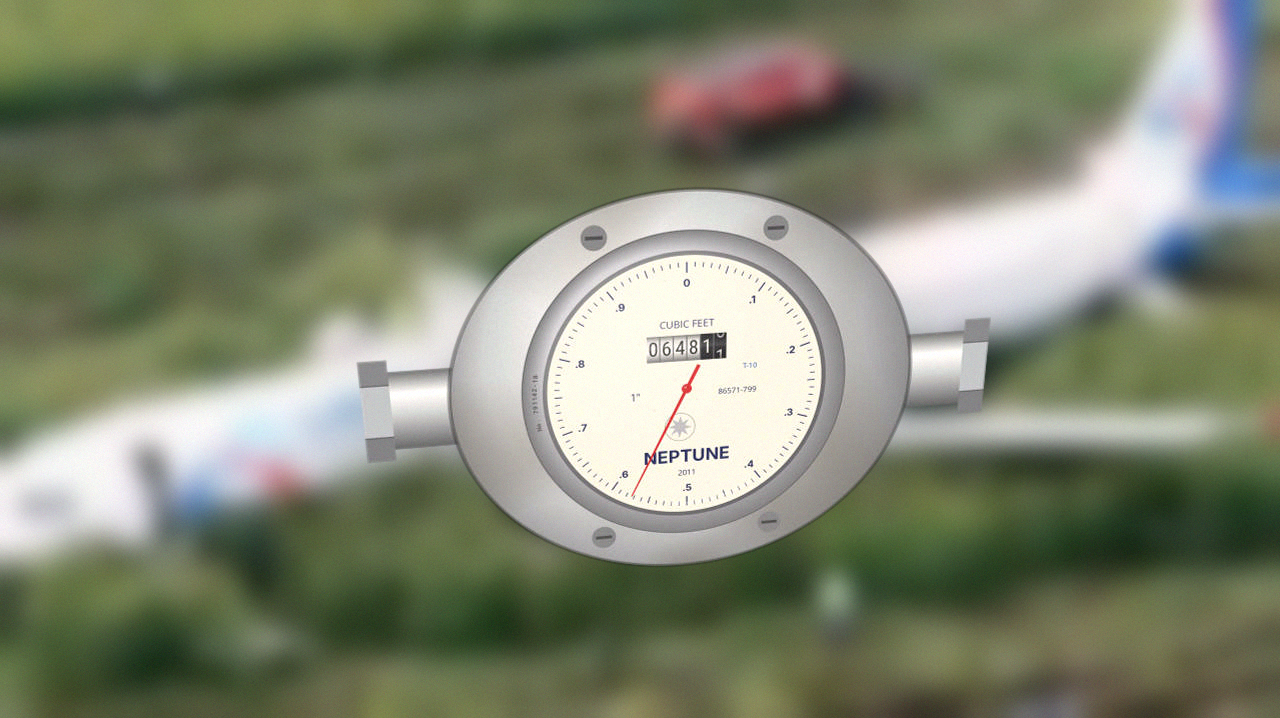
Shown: 64810.57 ft³
